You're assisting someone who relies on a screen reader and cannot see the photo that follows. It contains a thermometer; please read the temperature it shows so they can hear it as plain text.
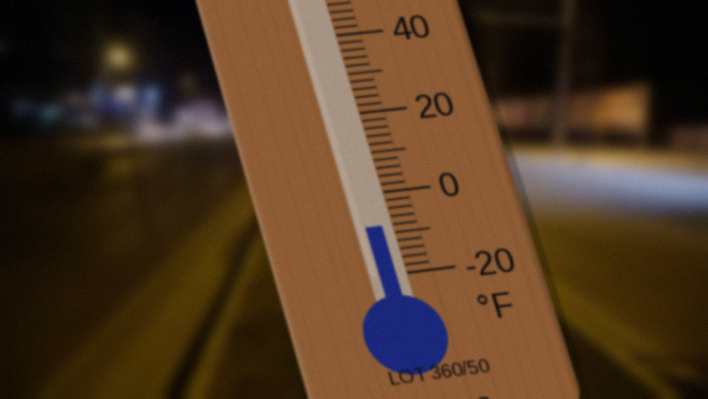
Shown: -8 °F
